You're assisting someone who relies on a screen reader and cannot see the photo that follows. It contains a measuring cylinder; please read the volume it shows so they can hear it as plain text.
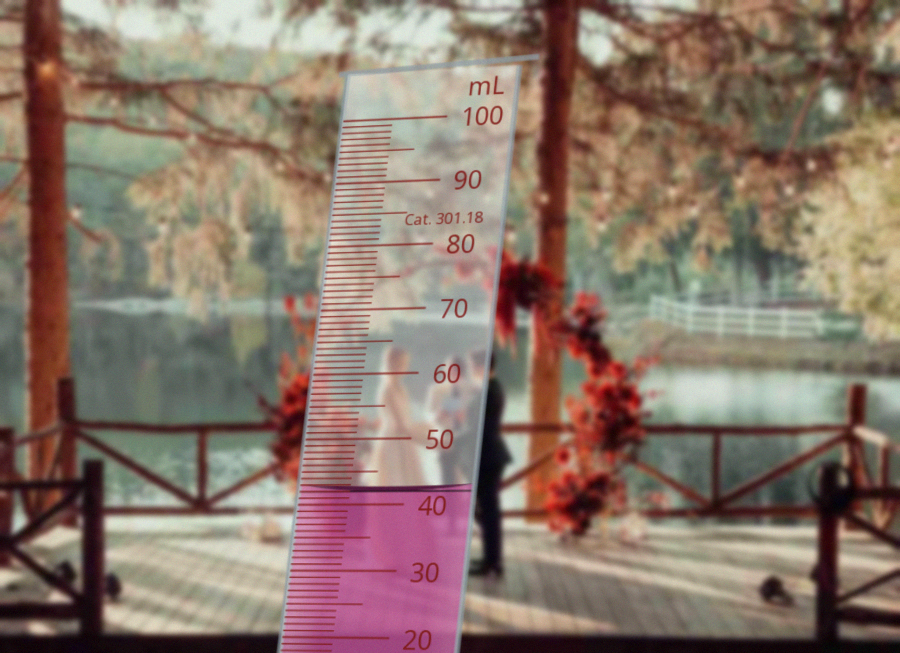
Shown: 42 mL
